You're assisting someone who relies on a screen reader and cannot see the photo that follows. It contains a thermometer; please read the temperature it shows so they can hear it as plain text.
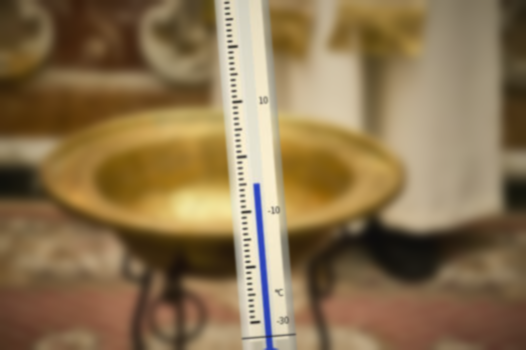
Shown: -5 °C
